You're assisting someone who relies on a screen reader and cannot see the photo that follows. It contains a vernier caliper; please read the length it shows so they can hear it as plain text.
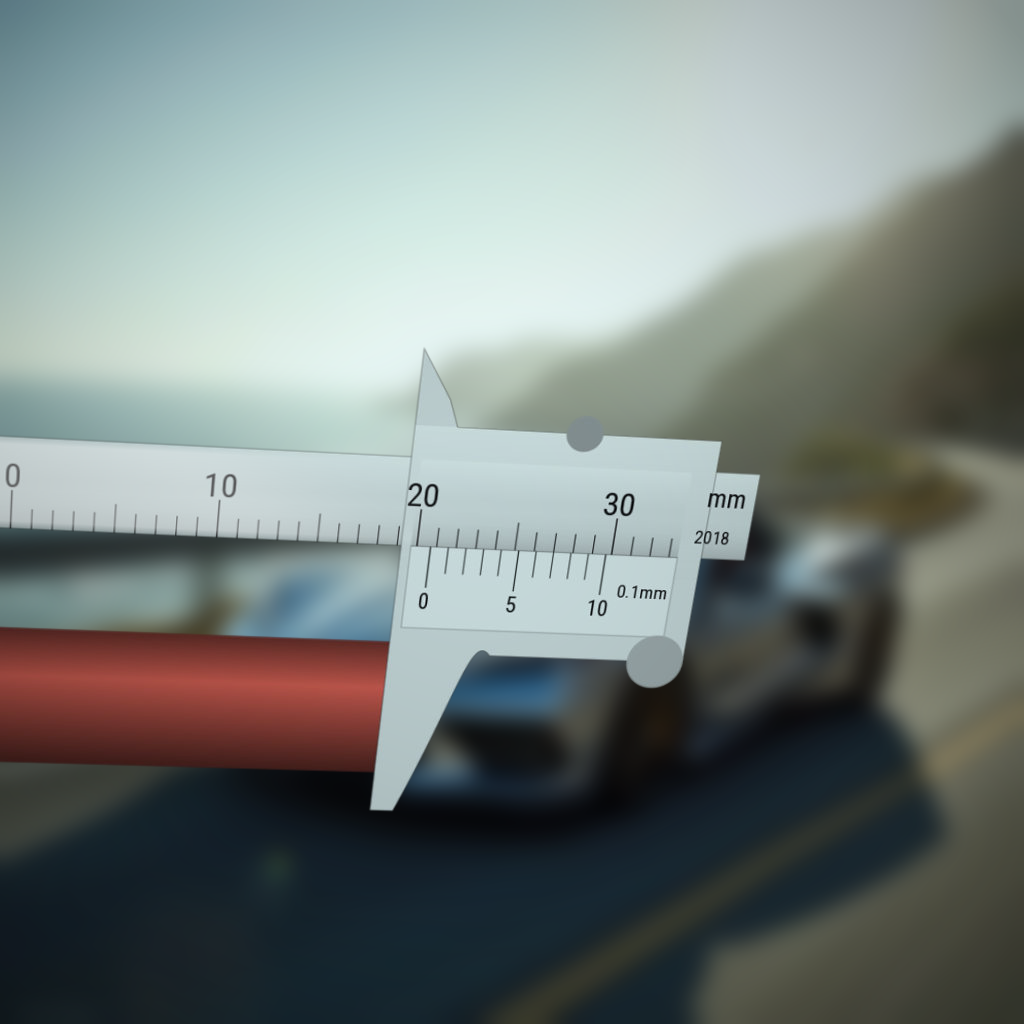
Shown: 20.7 mm
